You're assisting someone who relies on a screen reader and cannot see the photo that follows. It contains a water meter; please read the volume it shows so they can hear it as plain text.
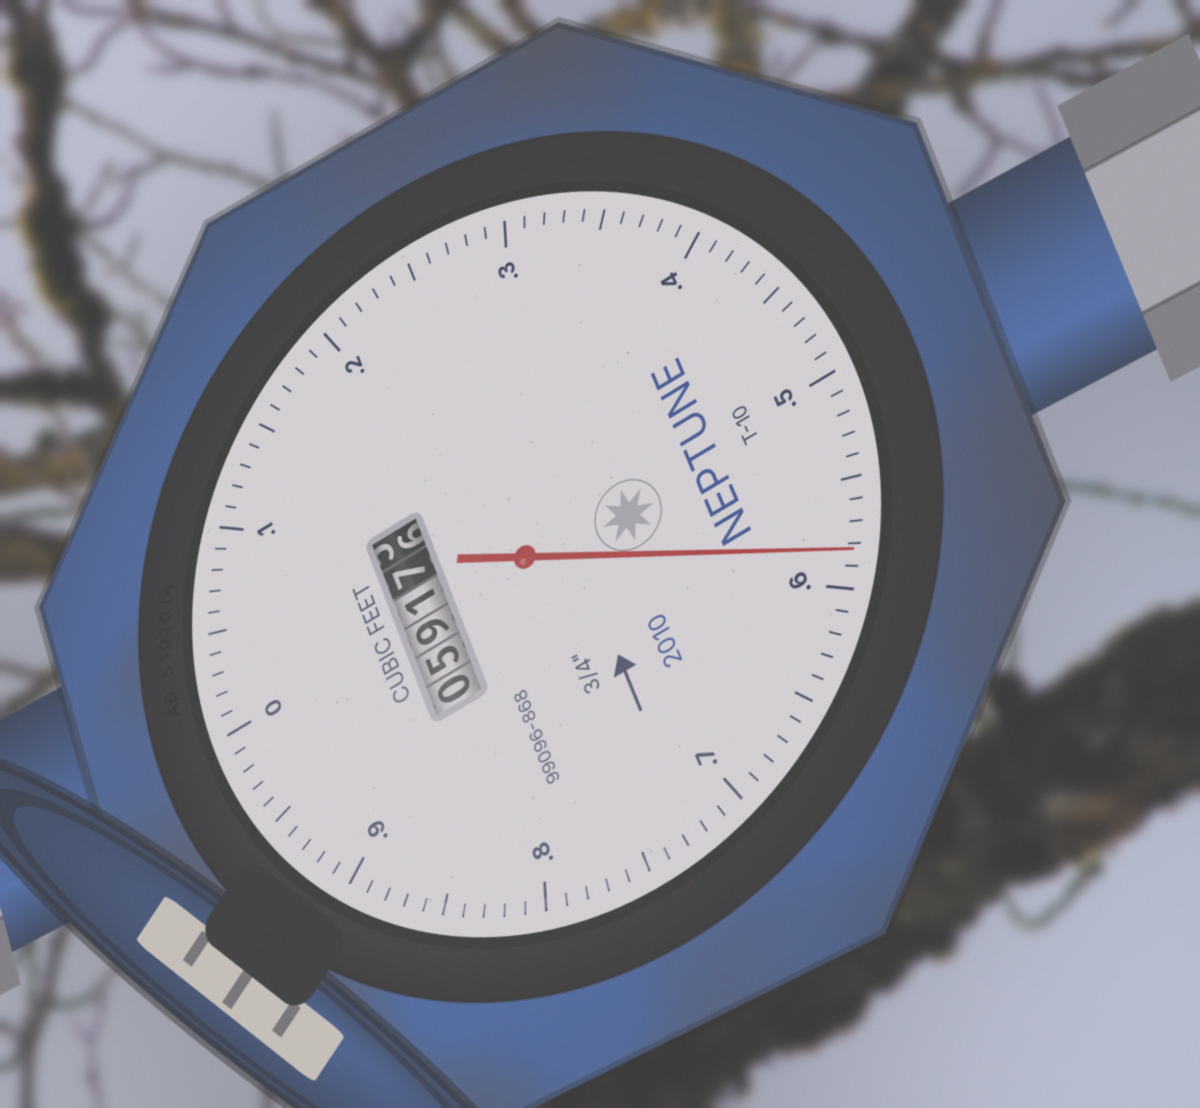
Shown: 59175.58 ft³
